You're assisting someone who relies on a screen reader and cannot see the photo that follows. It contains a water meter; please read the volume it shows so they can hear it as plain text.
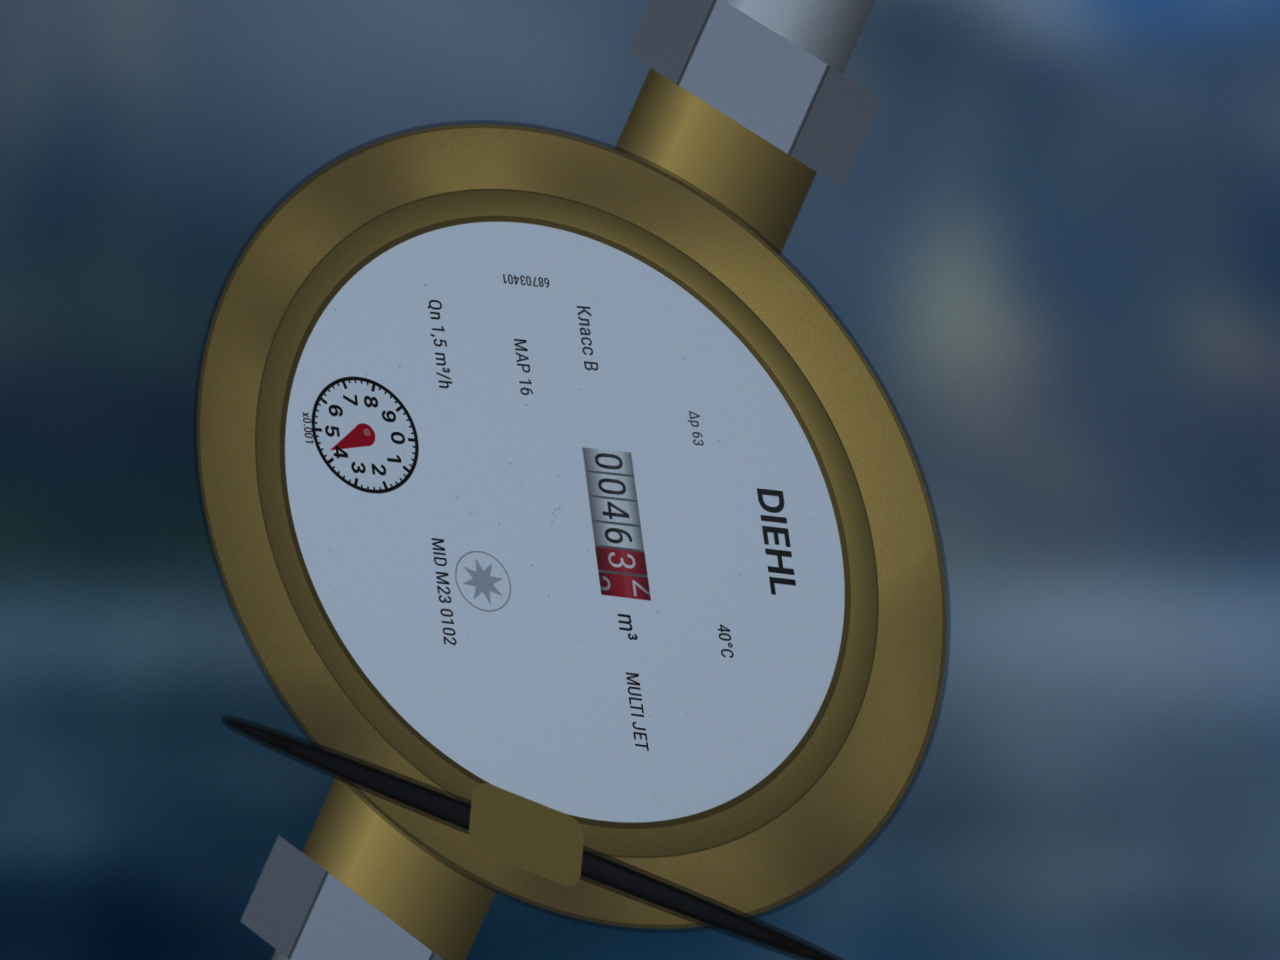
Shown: 46.324 m³
